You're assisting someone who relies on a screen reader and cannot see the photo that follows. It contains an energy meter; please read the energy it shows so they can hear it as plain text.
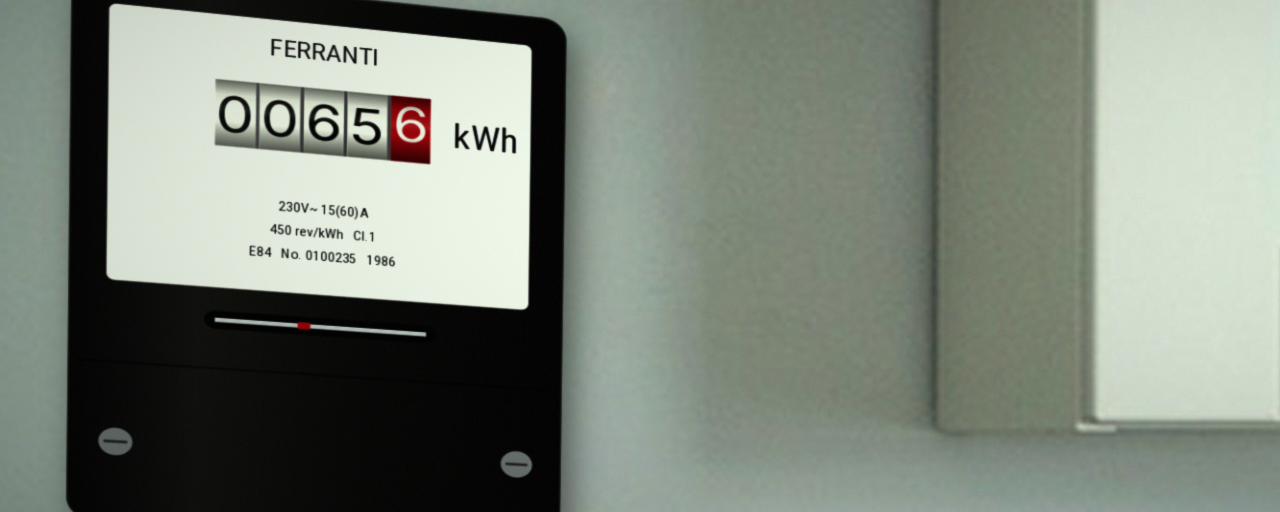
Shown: 65.6 kWh
